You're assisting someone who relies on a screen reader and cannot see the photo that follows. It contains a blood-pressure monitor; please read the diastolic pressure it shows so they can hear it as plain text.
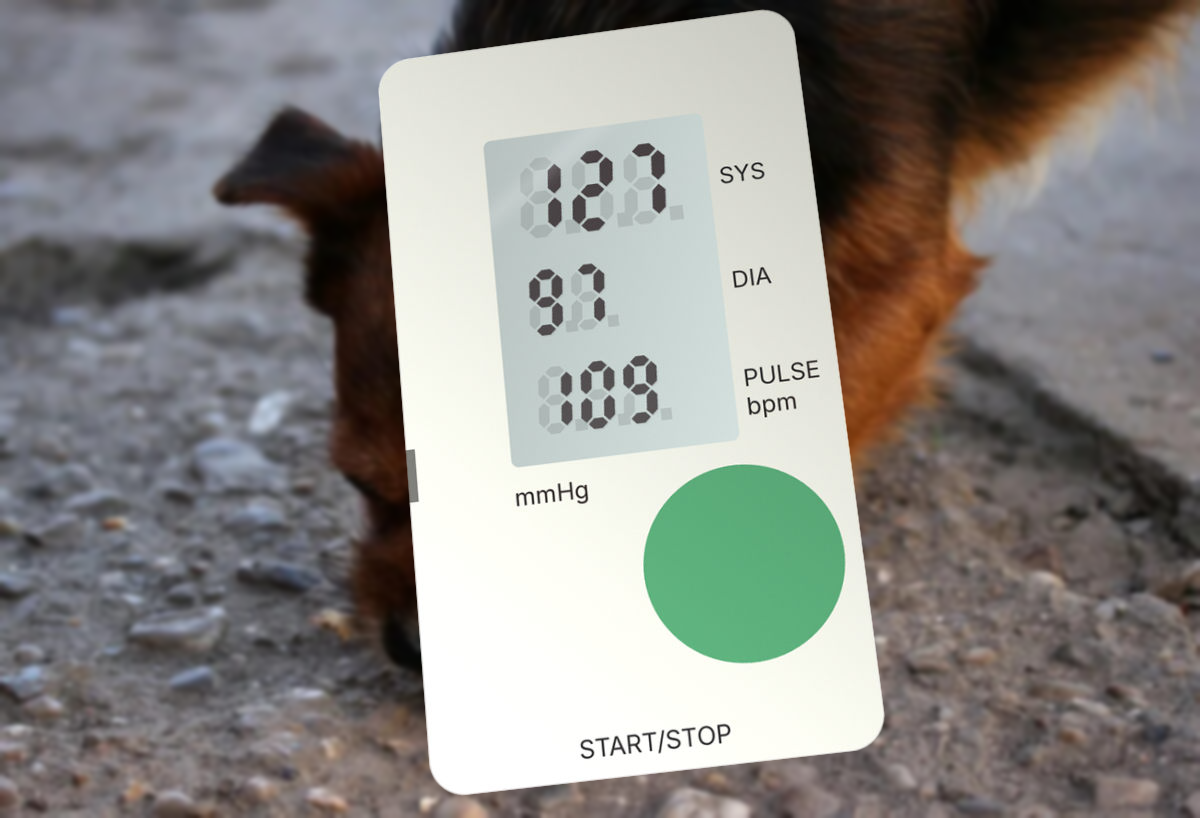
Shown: 97 mmHg
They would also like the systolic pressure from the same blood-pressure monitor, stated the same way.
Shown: 127 mmHg
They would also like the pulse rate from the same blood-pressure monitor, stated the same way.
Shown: 109 bpm
